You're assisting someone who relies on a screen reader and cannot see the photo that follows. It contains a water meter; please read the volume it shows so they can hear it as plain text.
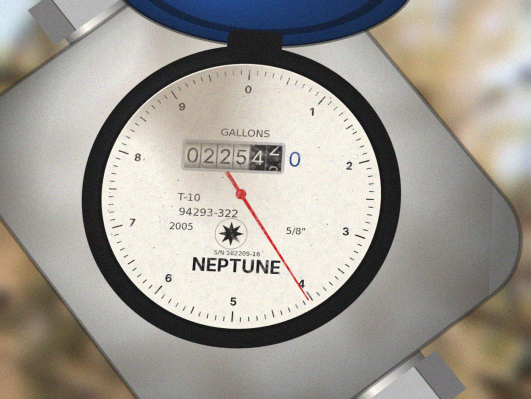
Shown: 225424.0 gal
